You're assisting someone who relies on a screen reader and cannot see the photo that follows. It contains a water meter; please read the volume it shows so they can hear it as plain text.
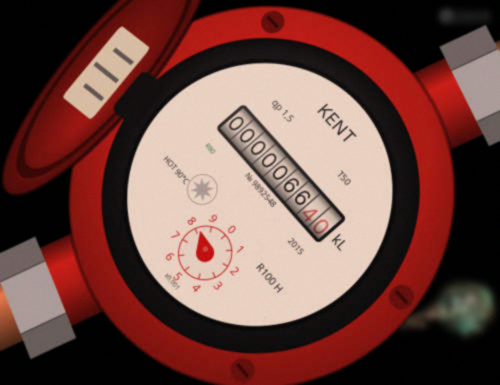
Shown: 66.398 kL
